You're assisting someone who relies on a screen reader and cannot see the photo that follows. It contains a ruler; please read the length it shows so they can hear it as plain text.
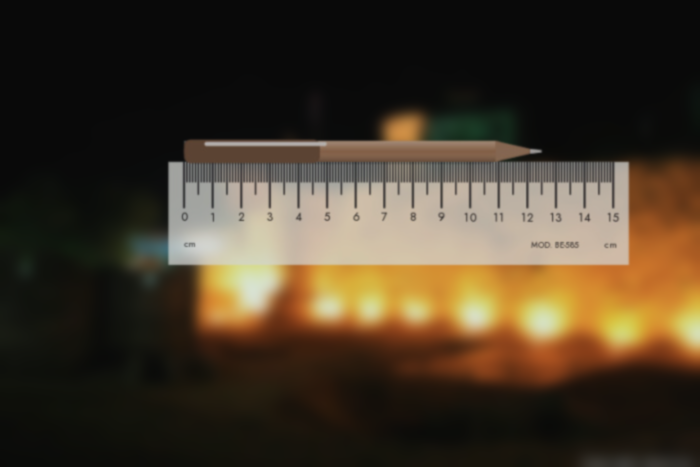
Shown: 12.5 cm
